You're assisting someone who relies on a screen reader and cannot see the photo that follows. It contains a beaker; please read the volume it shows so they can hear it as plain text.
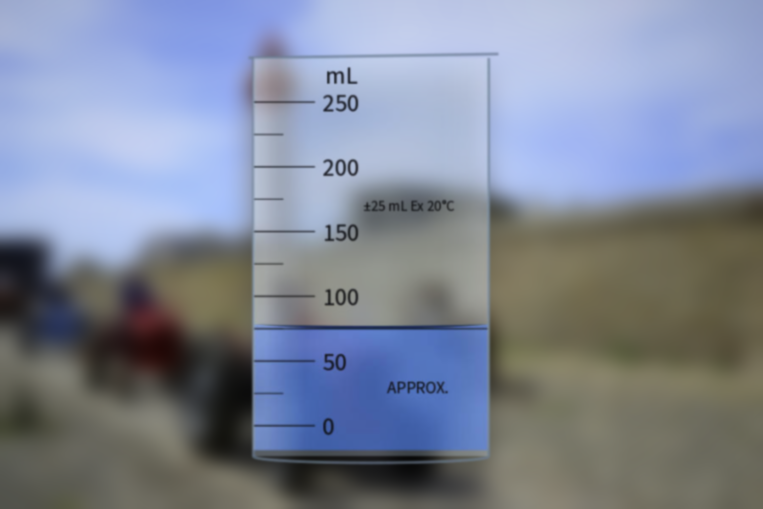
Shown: 75 mL
